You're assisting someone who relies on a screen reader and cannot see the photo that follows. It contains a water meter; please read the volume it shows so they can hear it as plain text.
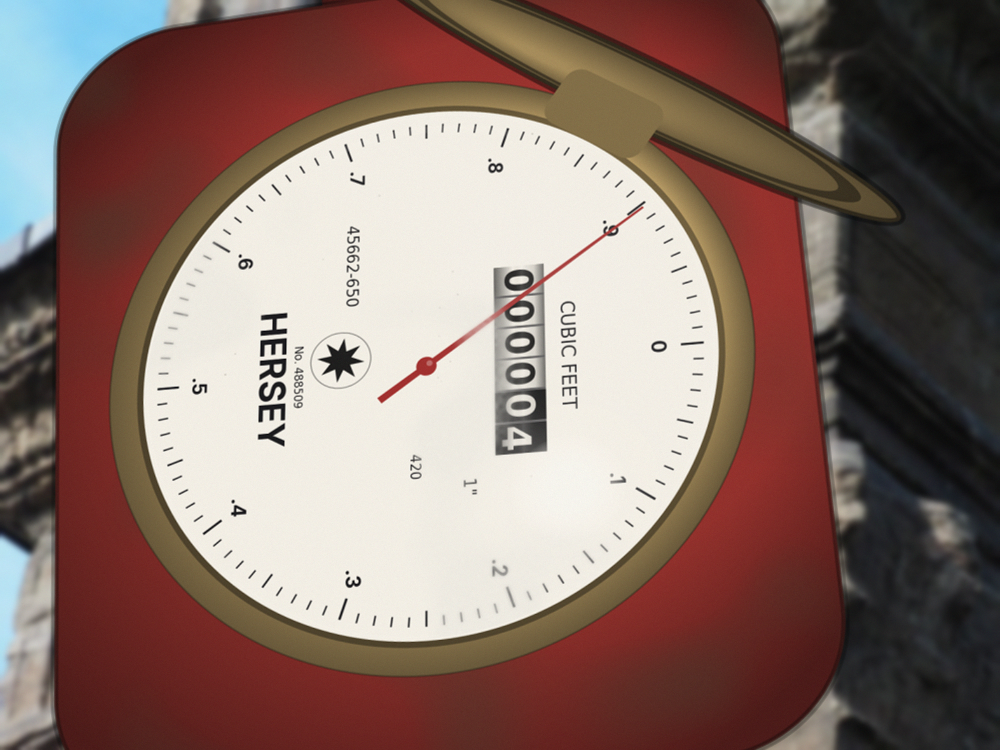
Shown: 3.90 ft³
